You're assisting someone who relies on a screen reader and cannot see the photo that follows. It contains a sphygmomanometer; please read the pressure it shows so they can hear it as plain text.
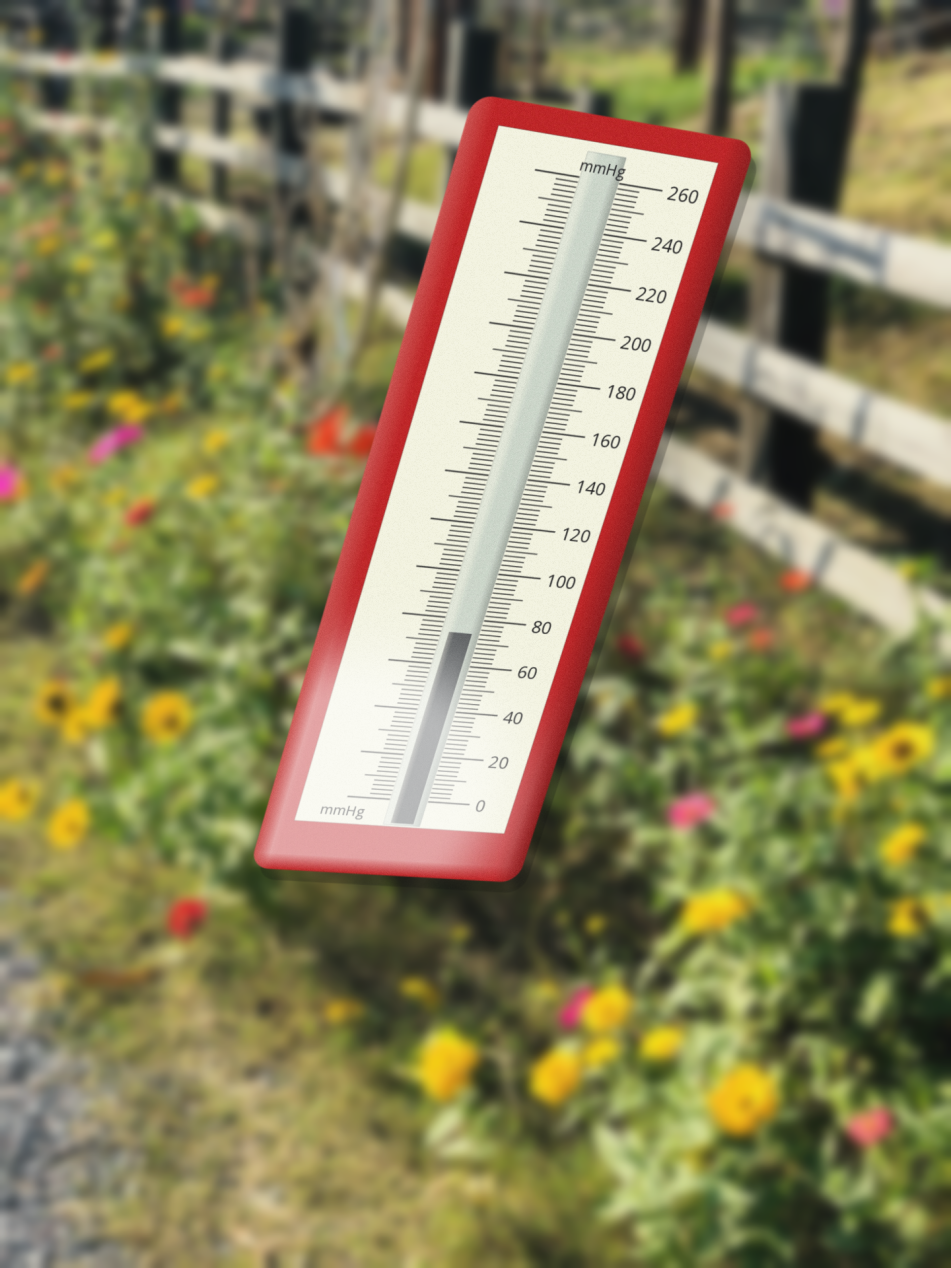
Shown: 74 mmHg
